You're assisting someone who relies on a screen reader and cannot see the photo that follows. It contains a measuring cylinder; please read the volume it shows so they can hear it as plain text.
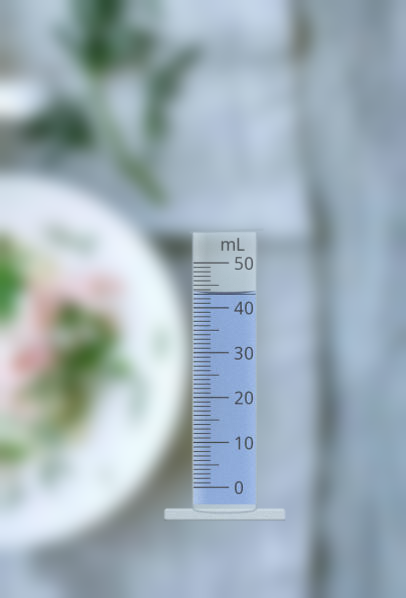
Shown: 43 mL
